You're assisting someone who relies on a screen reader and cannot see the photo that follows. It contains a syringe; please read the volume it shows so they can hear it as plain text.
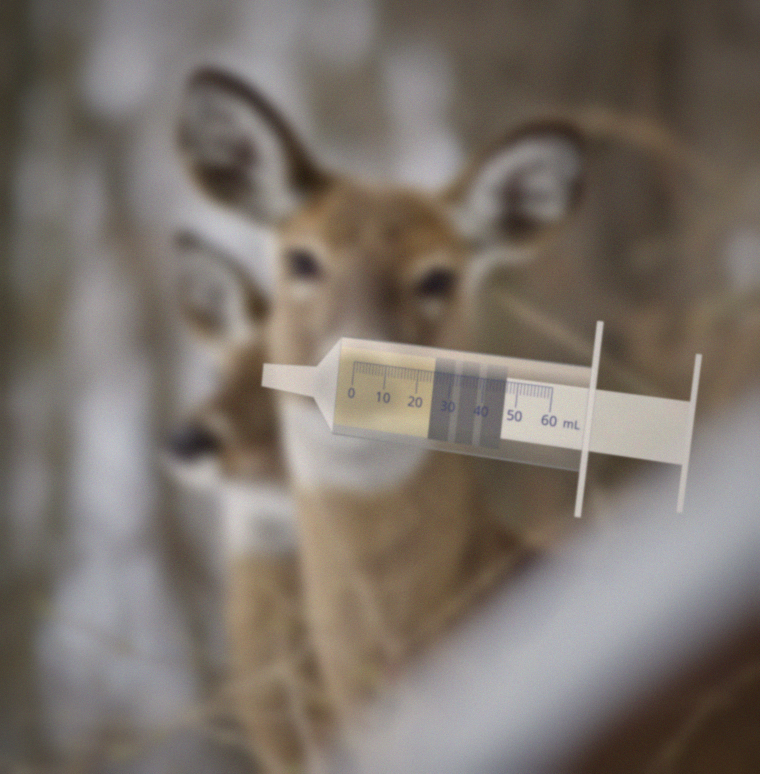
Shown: 25 mL
